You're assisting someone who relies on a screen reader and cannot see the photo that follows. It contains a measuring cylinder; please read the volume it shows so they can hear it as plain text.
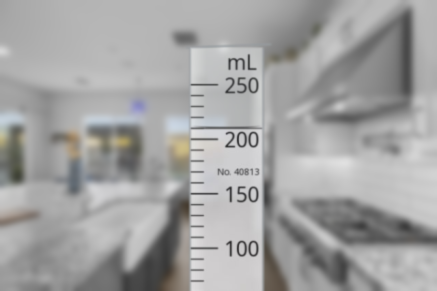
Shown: 210 mL
